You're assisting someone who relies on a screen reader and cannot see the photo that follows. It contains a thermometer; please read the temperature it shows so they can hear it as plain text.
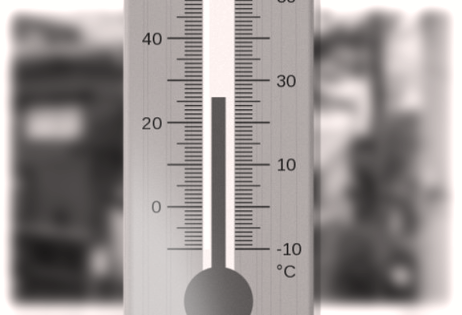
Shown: 26 °C
